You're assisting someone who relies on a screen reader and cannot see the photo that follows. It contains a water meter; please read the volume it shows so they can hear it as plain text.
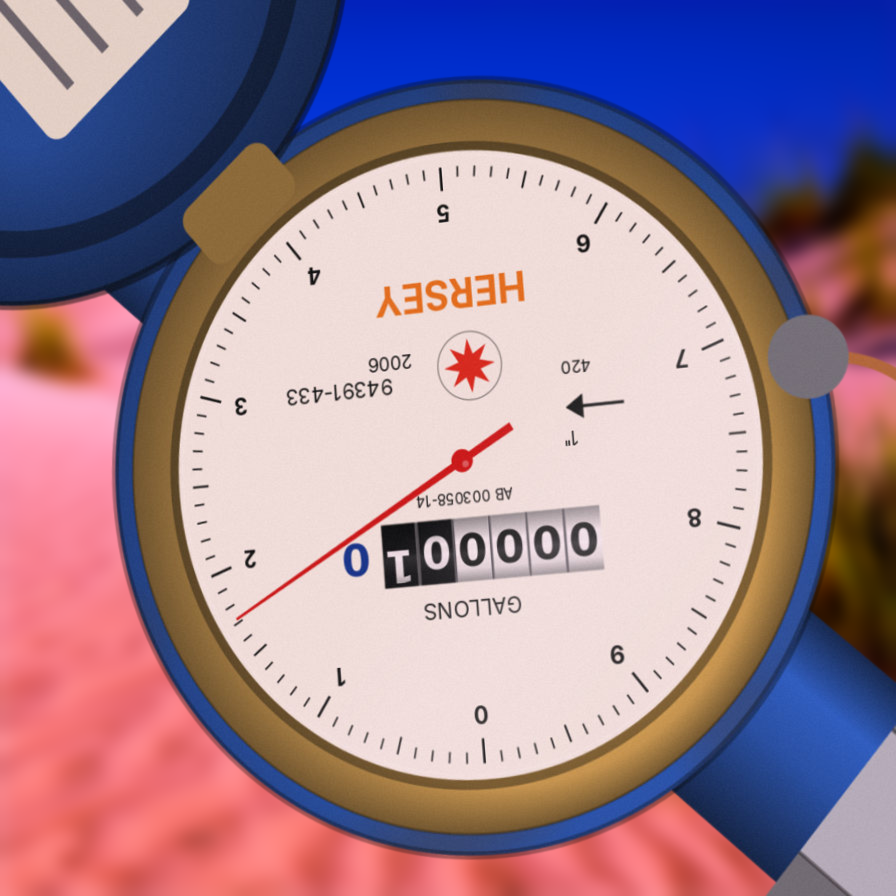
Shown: 11.7 gal
